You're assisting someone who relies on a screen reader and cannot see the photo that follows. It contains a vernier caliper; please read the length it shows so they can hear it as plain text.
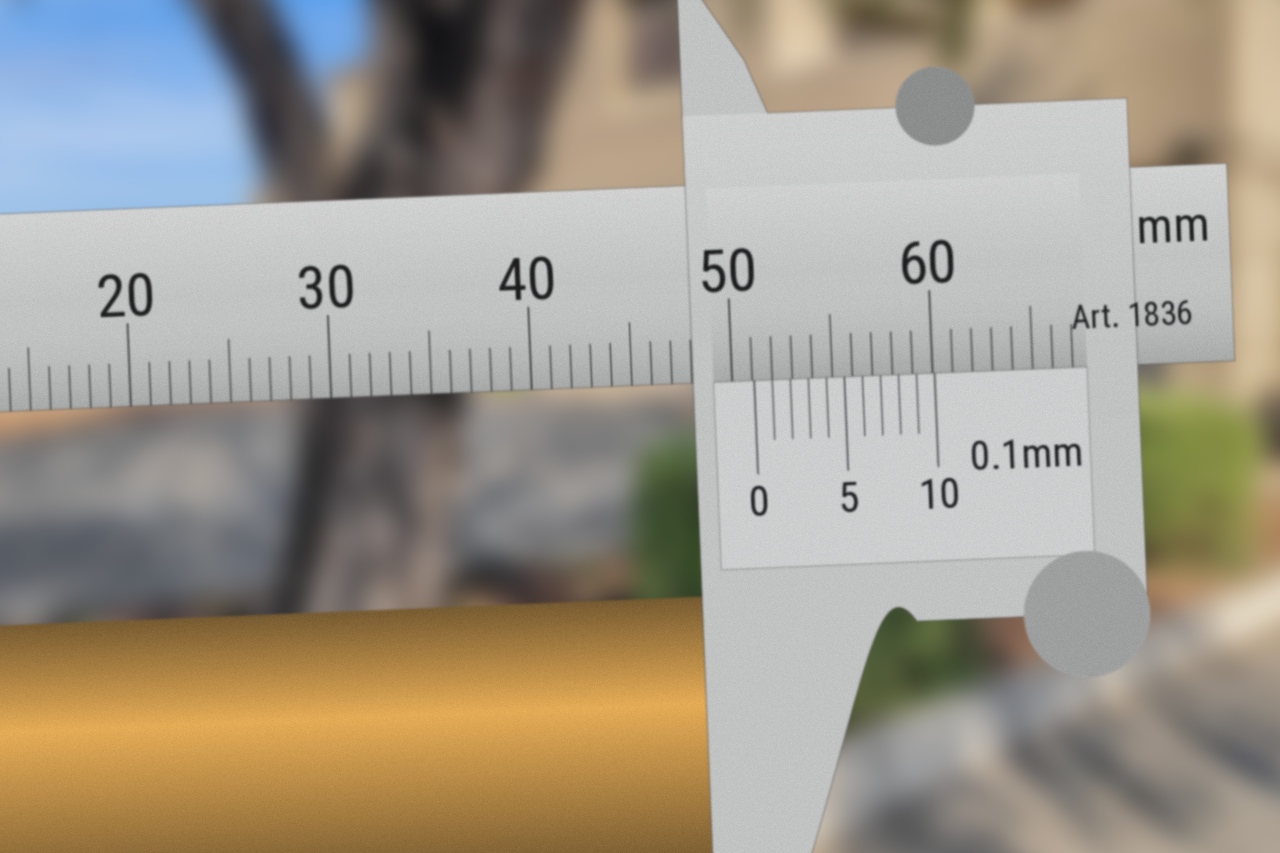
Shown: 51.1 mm
